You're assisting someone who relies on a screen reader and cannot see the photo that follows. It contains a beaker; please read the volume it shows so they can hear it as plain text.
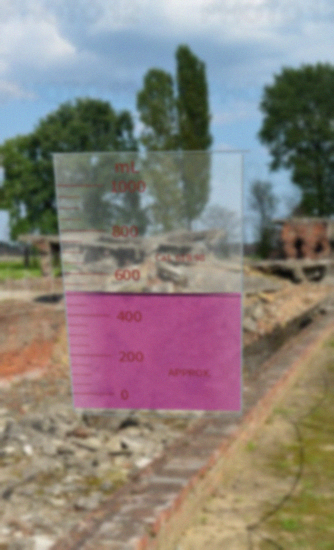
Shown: 500 mL
